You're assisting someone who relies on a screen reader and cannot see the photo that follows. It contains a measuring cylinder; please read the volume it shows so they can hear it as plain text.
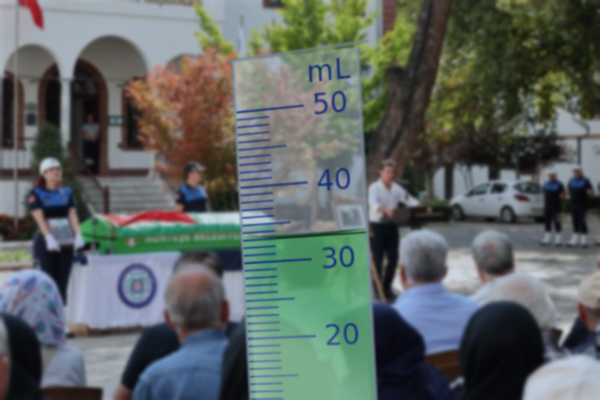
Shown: 33 mL
